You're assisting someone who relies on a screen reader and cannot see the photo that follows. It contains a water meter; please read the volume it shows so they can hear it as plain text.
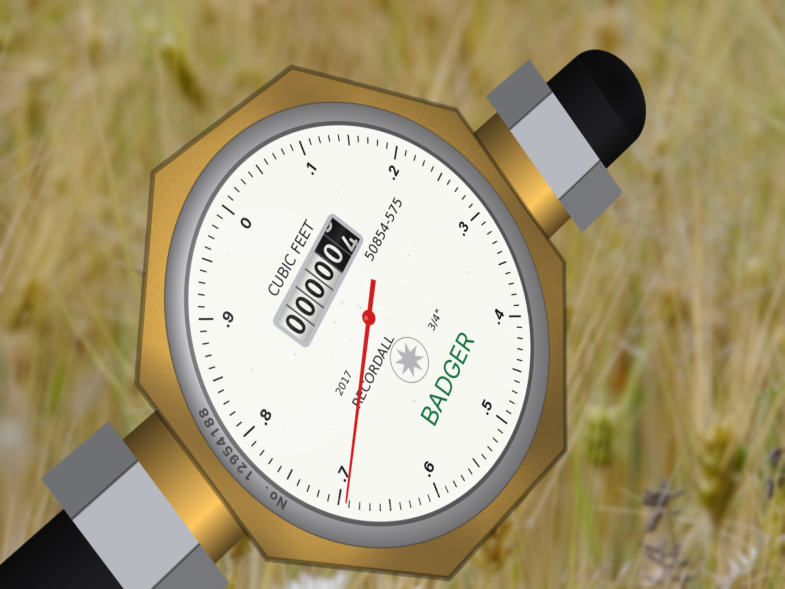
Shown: 3.69 ft³
